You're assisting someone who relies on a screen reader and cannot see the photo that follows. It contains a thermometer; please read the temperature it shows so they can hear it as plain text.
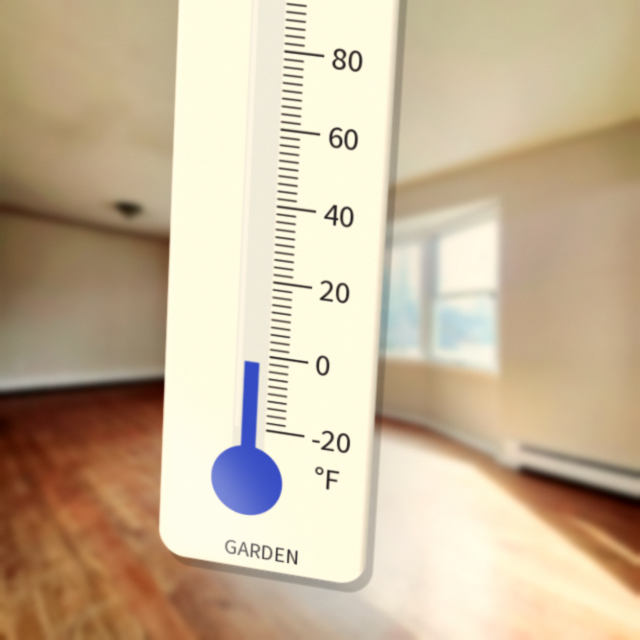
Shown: -2 °F
